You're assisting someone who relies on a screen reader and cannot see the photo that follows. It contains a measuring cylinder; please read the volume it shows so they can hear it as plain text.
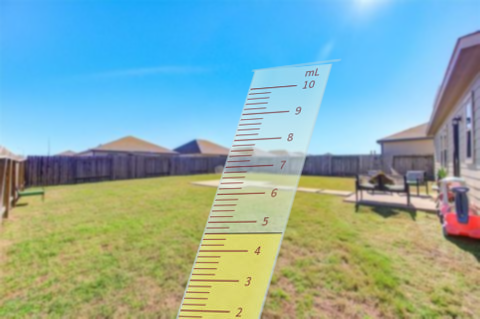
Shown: 4.6 mL
